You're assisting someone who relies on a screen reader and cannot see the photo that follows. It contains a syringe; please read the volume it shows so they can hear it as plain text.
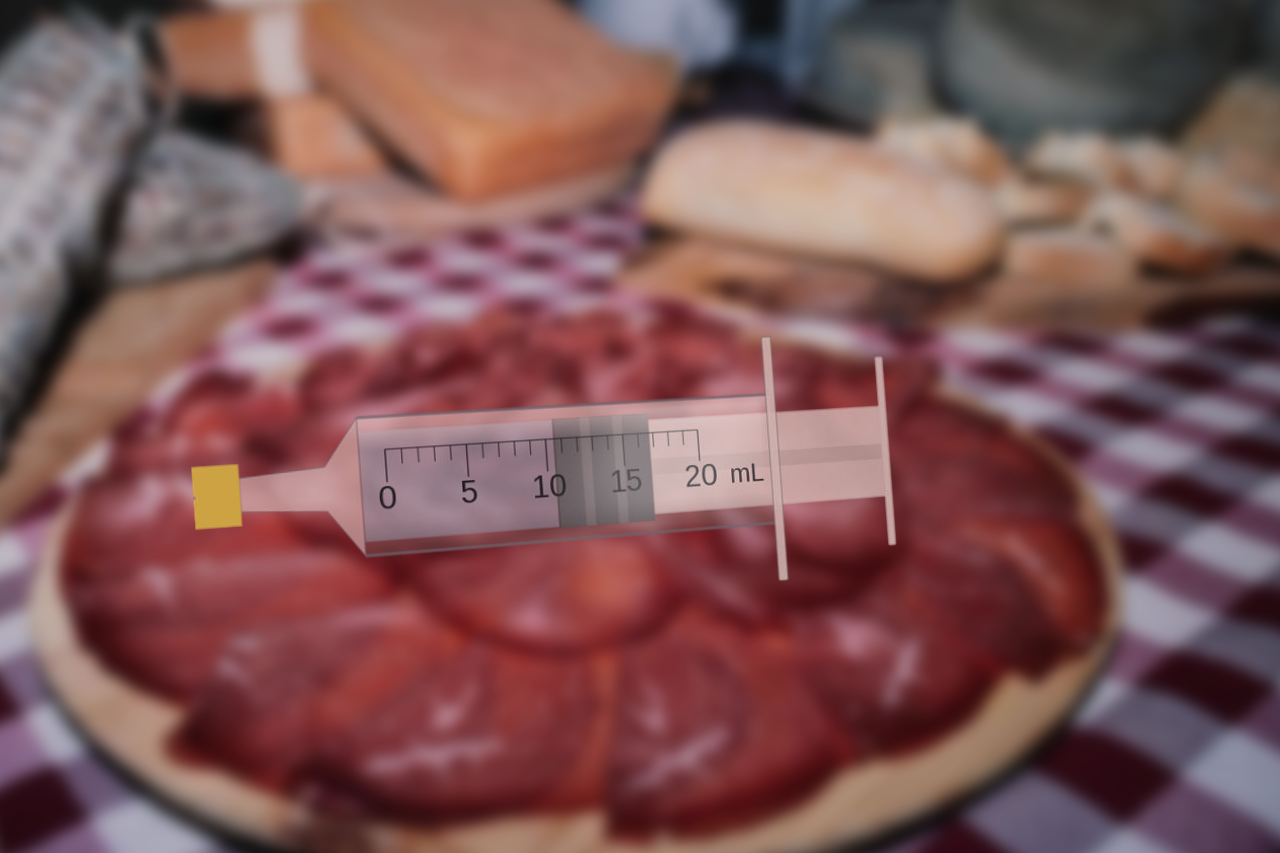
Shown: 10.5 mL
